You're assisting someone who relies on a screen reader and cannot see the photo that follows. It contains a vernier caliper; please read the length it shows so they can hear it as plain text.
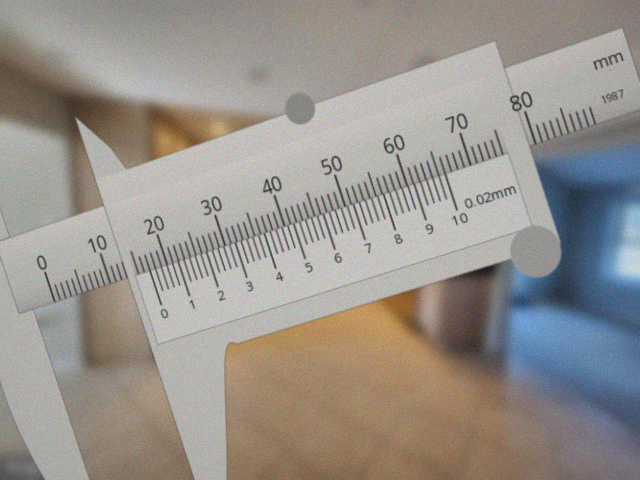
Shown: 17.0 mm
